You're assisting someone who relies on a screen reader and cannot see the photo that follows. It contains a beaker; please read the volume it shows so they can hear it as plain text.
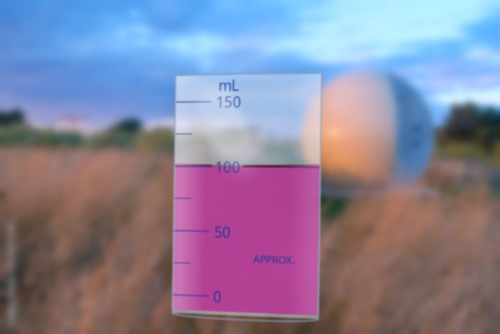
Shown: 100 mL
